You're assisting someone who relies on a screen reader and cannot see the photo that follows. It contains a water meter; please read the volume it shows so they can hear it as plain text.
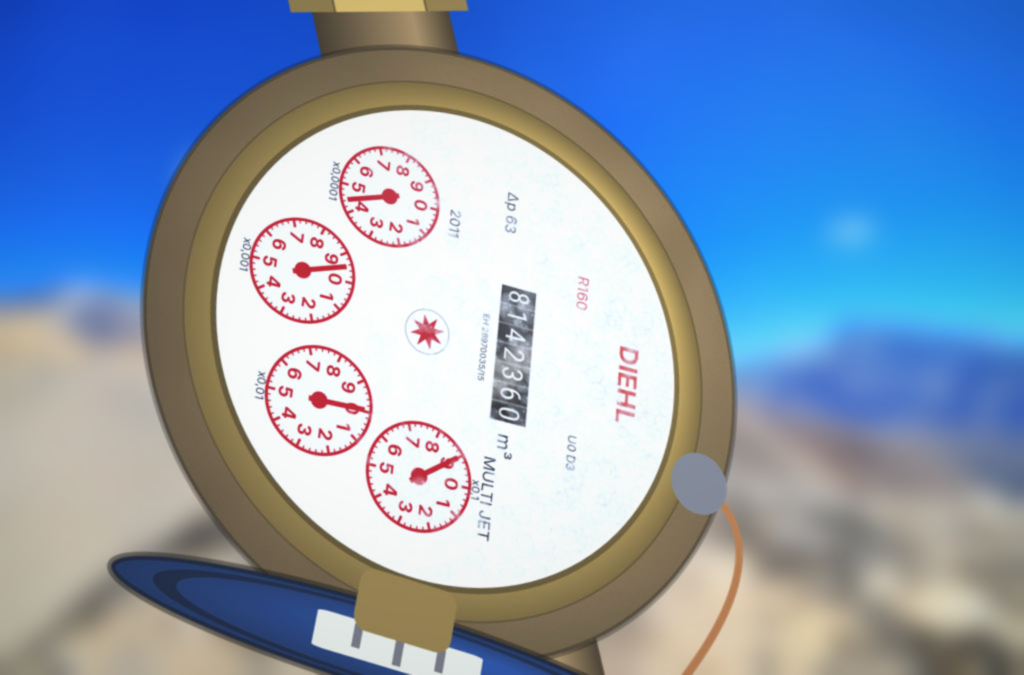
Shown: 8142360.8994 m³
